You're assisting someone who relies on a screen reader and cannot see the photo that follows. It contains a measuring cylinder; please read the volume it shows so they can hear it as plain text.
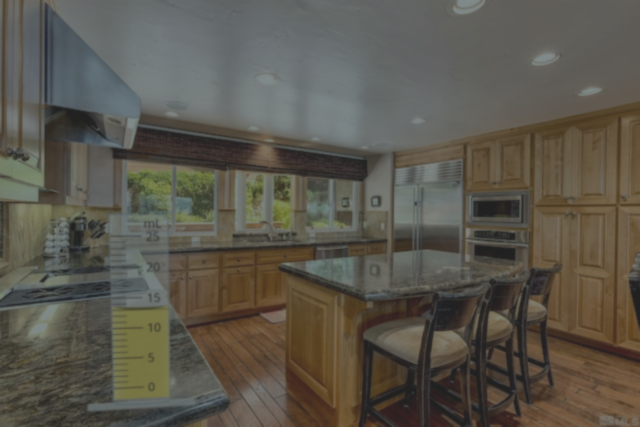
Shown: 13 mL
